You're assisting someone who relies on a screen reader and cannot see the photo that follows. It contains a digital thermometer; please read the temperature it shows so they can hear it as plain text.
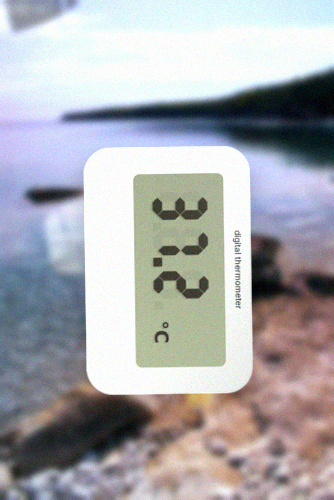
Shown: 37.2 °C
